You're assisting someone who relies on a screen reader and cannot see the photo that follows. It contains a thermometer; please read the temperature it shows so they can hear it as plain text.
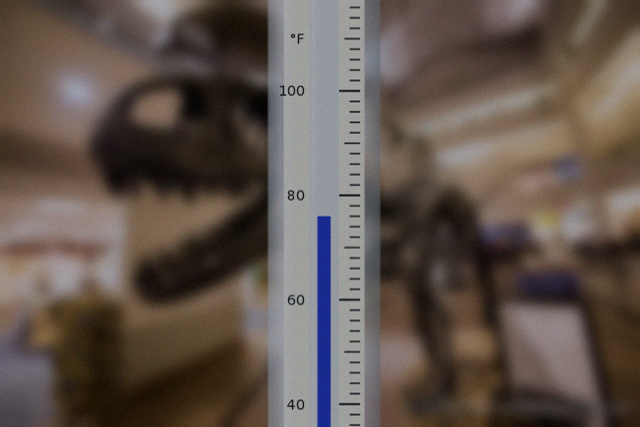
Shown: 76 °F
